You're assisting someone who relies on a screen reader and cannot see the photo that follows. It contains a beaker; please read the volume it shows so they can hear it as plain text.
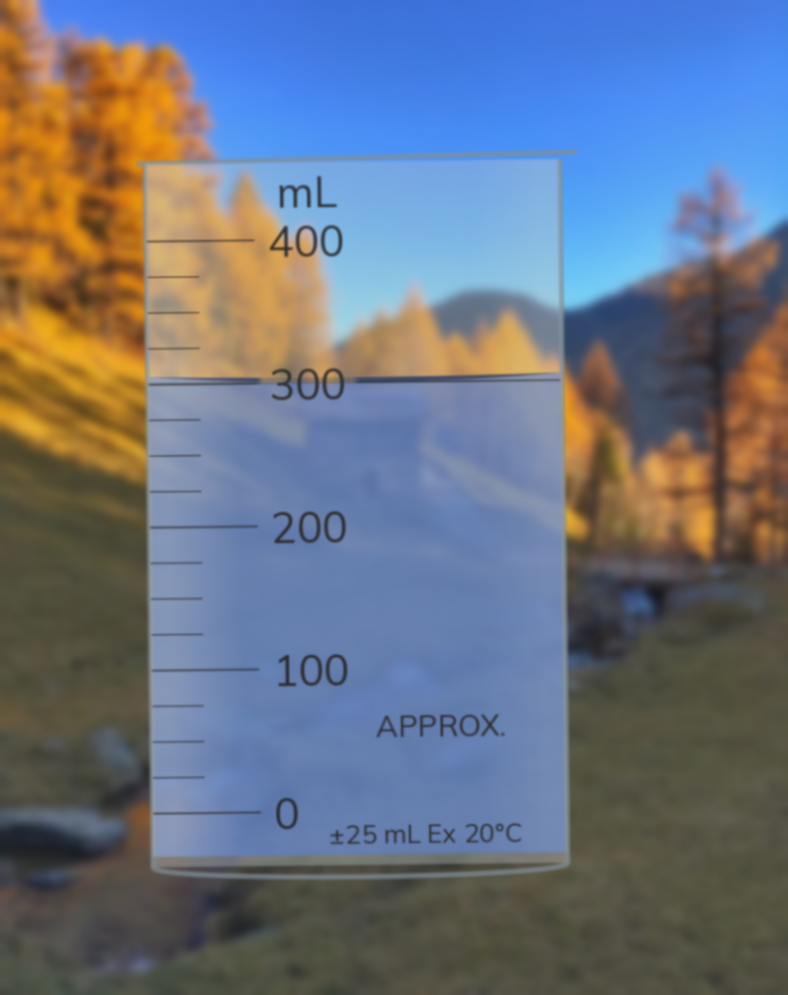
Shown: 300 mL
